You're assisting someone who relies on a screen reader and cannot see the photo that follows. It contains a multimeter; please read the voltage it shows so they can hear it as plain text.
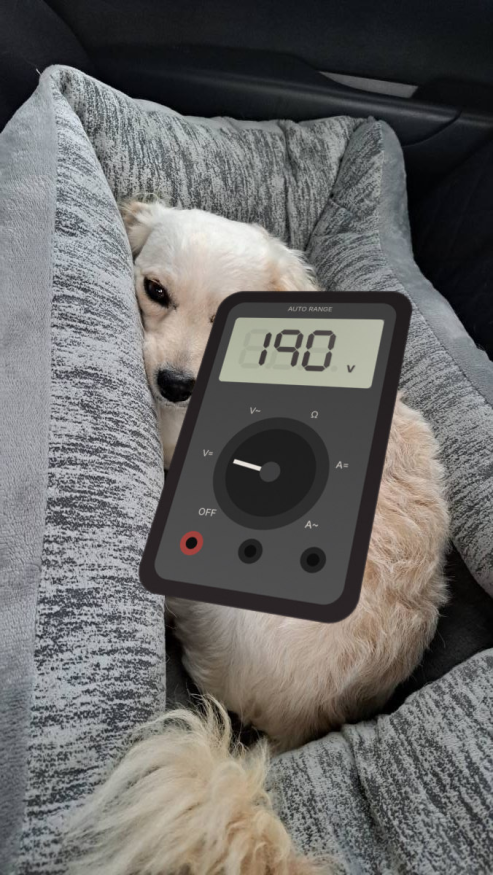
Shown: 190 V
